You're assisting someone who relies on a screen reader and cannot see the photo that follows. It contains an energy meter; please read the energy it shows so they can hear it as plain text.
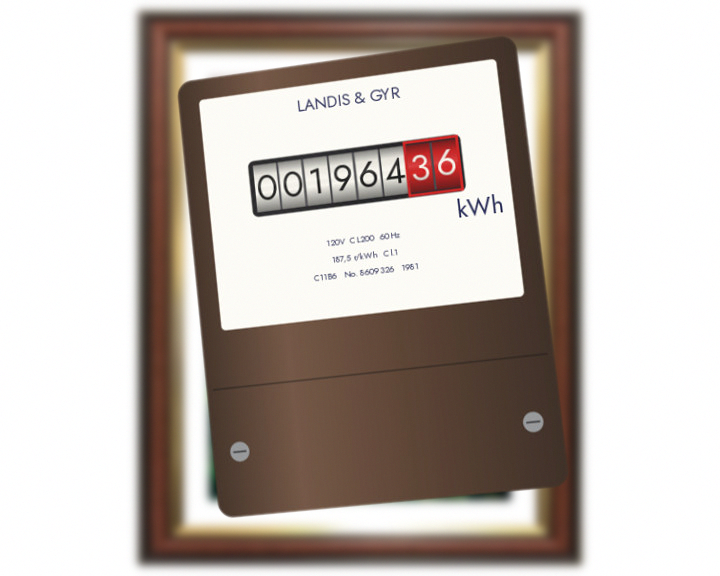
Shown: 1964.36 kWh
